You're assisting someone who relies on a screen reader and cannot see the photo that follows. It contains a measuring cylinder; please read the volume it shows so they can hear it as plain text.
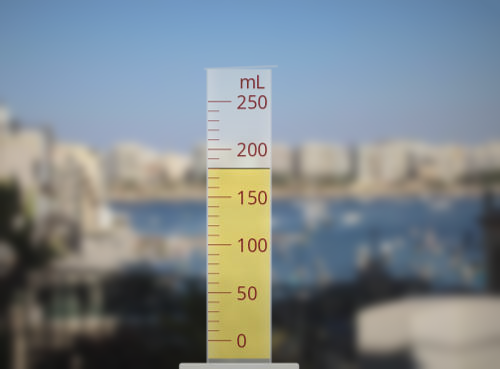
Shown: 180 mL
